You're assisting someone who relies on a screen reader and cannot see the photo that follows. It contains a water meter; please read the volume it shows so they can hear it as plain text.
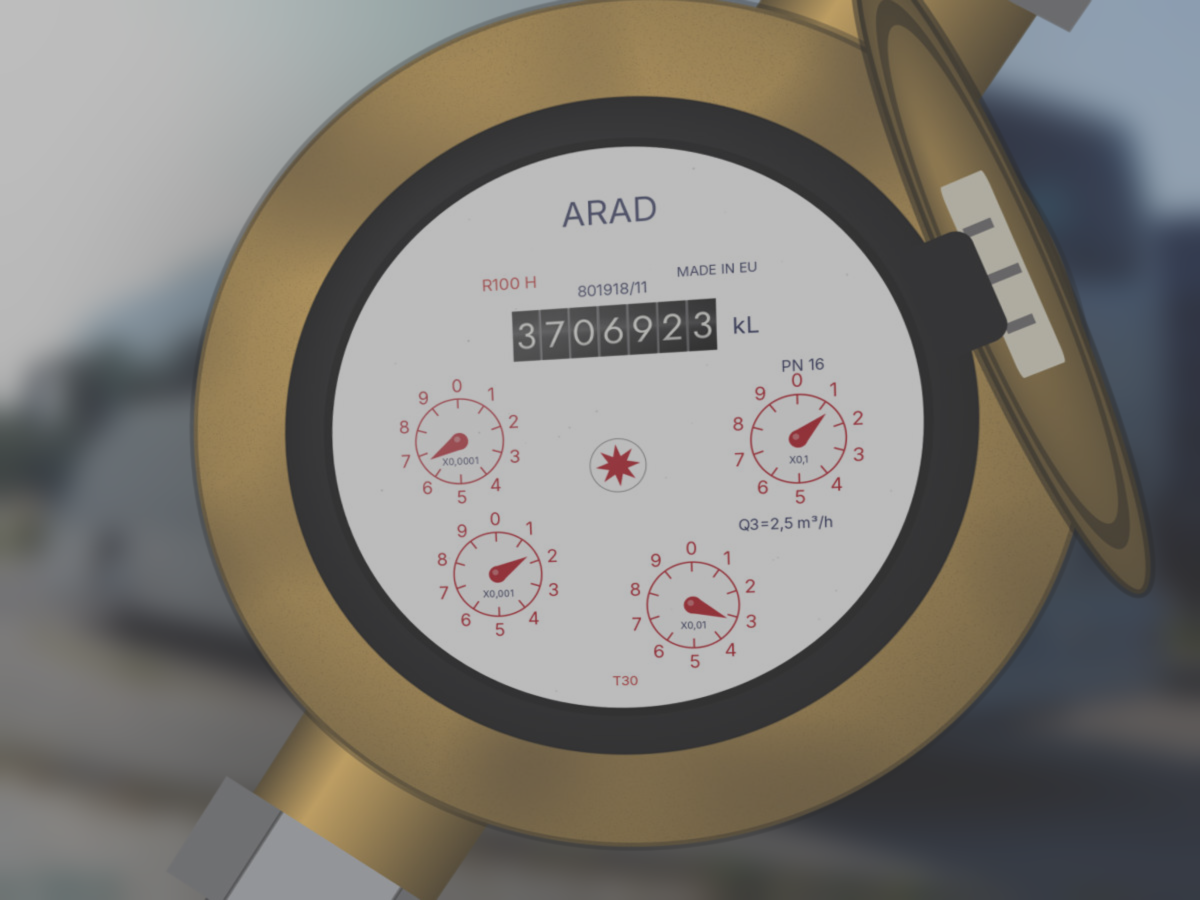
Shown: 3706923.1316 kL
